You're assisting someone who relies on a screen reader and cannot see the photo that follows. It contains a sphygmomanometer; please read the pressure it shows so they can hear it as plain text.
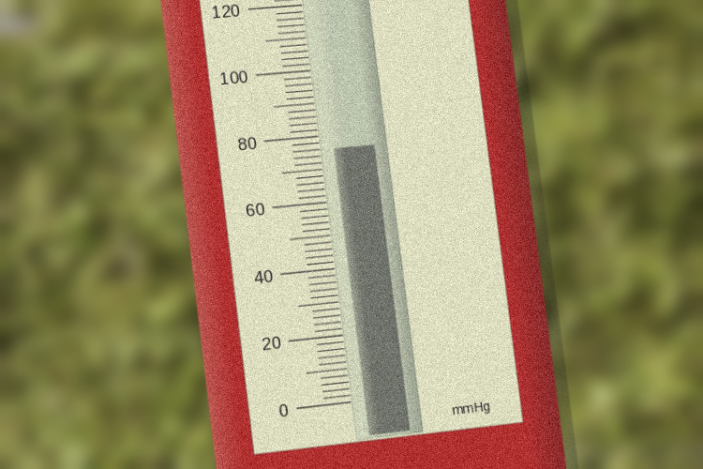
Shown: 76 mmHg
